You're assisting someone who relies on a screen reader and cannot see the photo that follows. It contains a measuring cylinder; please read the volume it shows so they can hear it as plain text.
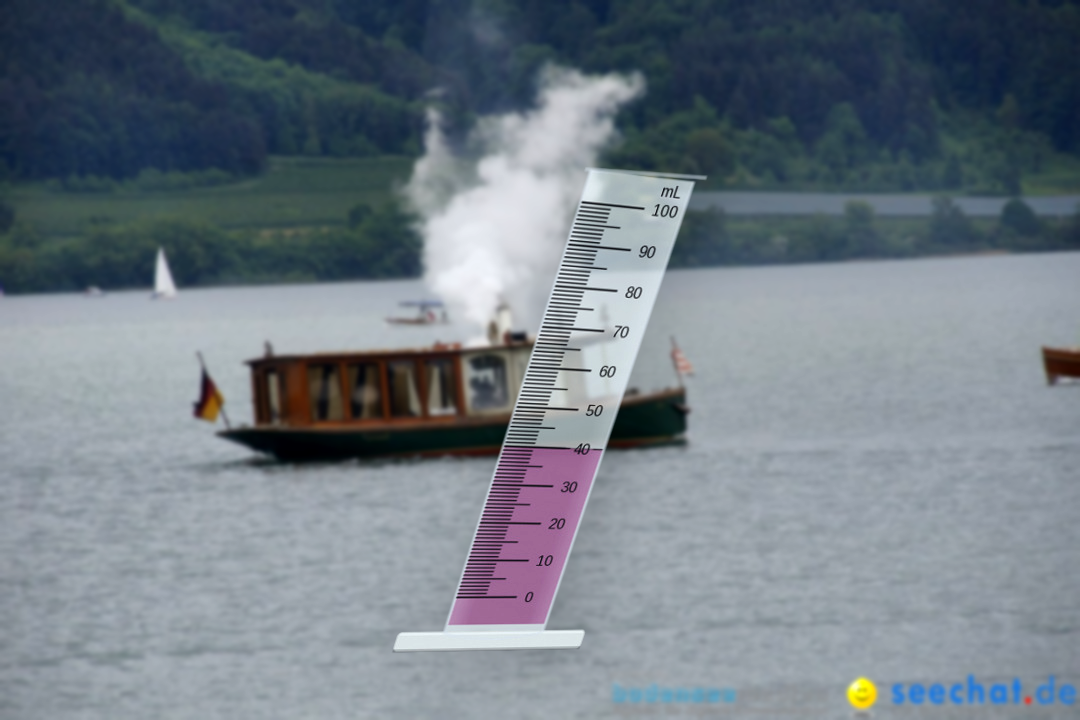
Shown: 40 mL
